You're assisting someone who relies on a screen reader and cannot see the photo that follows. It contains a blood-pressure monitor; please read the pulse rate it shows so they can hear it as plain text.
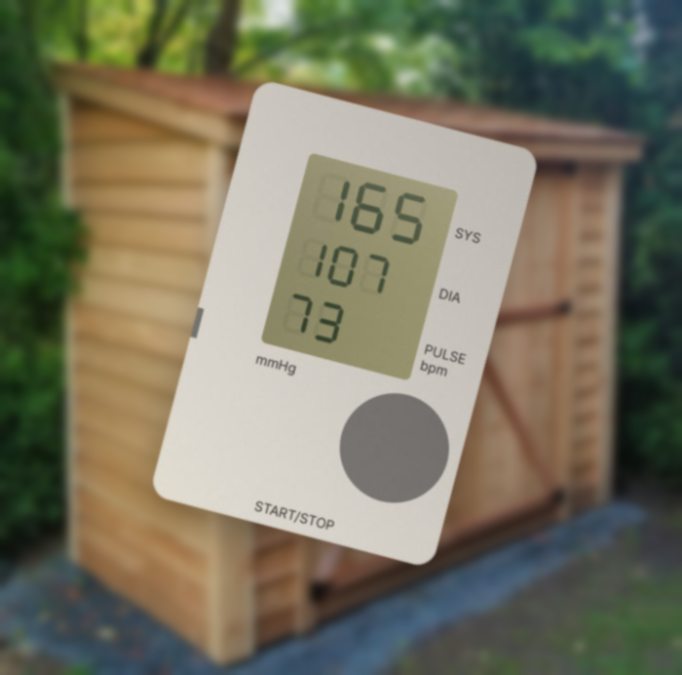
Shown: 73 bpm
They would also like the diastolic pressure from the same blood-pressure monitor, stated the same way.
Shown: 107 mmHg
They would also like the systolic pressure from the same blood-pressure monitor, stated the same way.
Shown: 165 mmHg
